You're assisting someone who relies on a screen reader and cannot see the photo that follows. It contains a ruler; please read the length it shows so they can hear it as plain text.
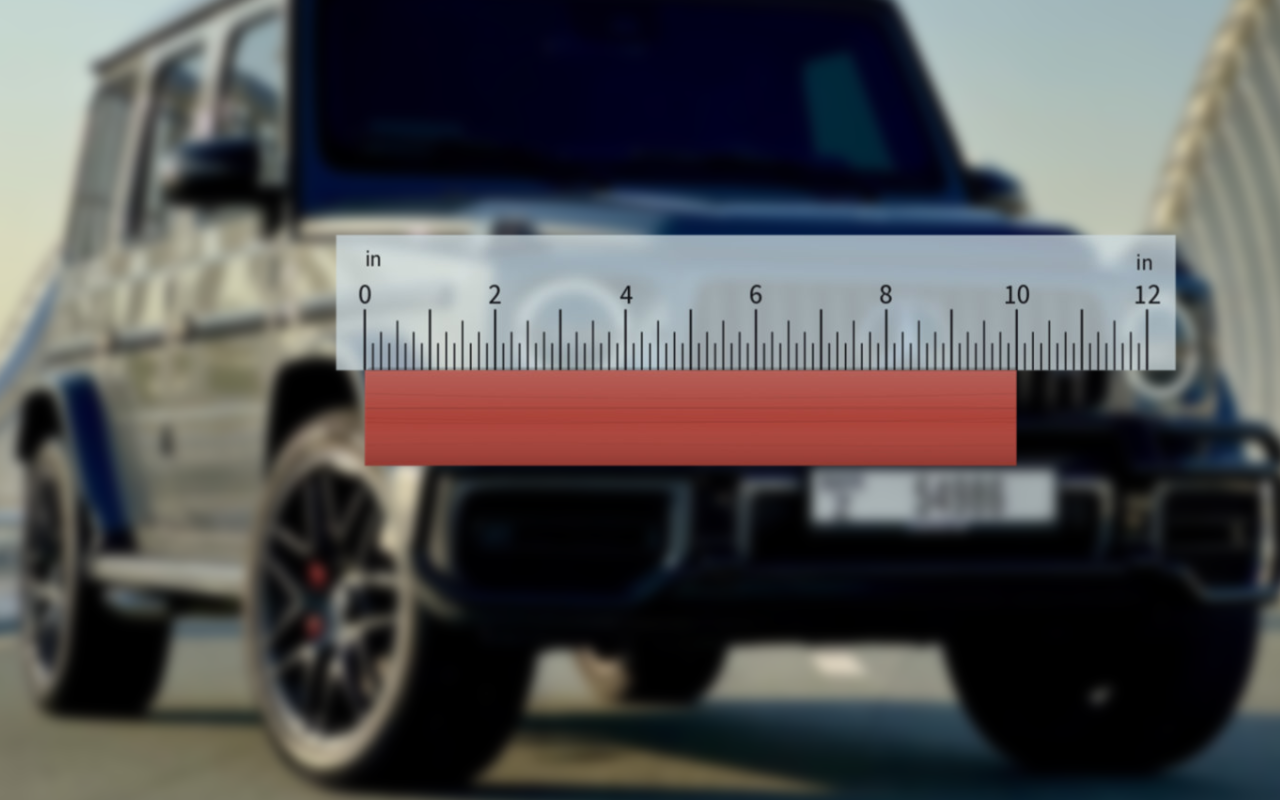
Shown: 10 in
